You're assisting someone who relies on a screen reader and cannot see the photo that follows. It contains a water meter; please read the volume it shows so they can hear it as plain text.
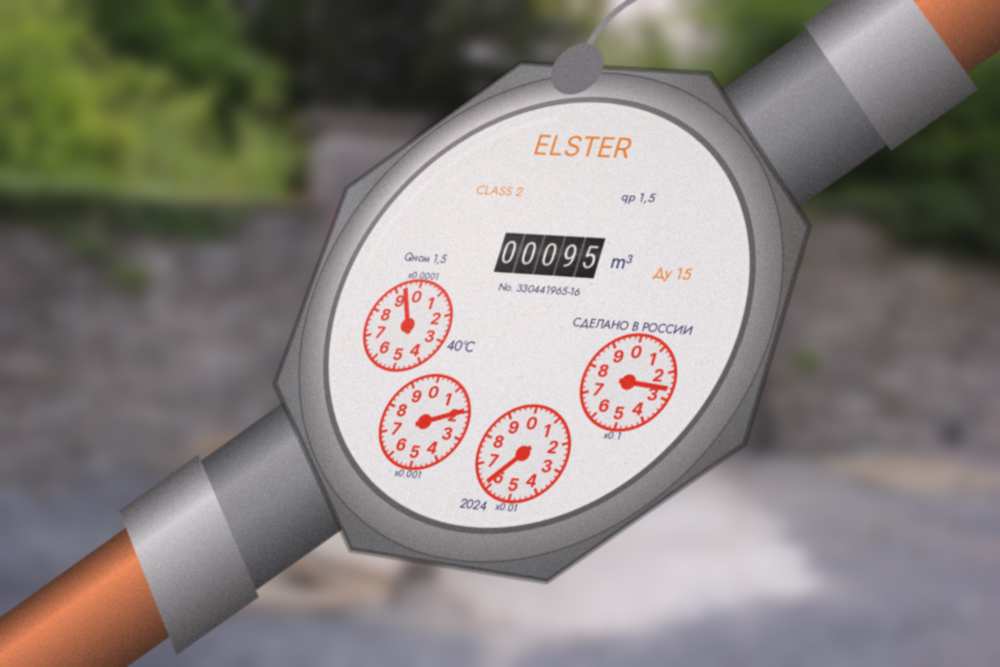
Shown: 95.2619 m³
